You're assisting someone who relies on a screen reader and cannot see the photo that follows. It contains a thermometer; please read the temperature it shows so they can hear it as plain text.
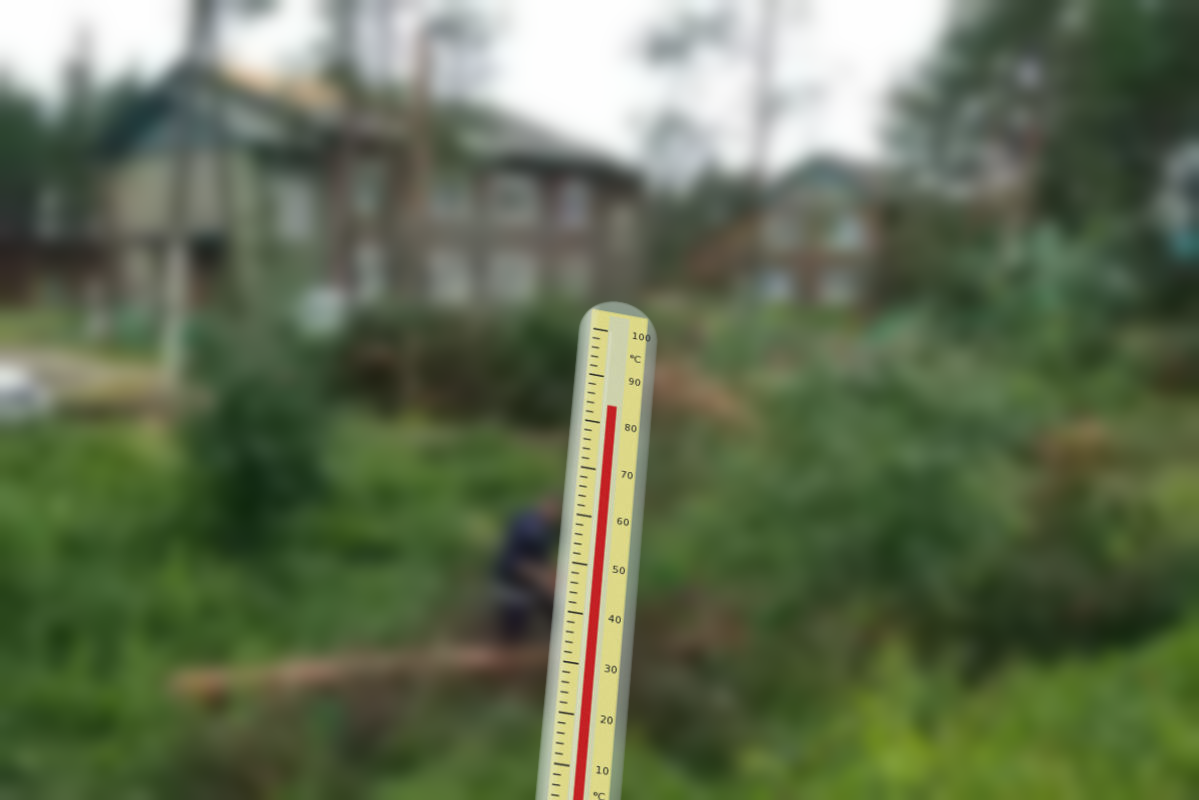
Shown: 84 °C
